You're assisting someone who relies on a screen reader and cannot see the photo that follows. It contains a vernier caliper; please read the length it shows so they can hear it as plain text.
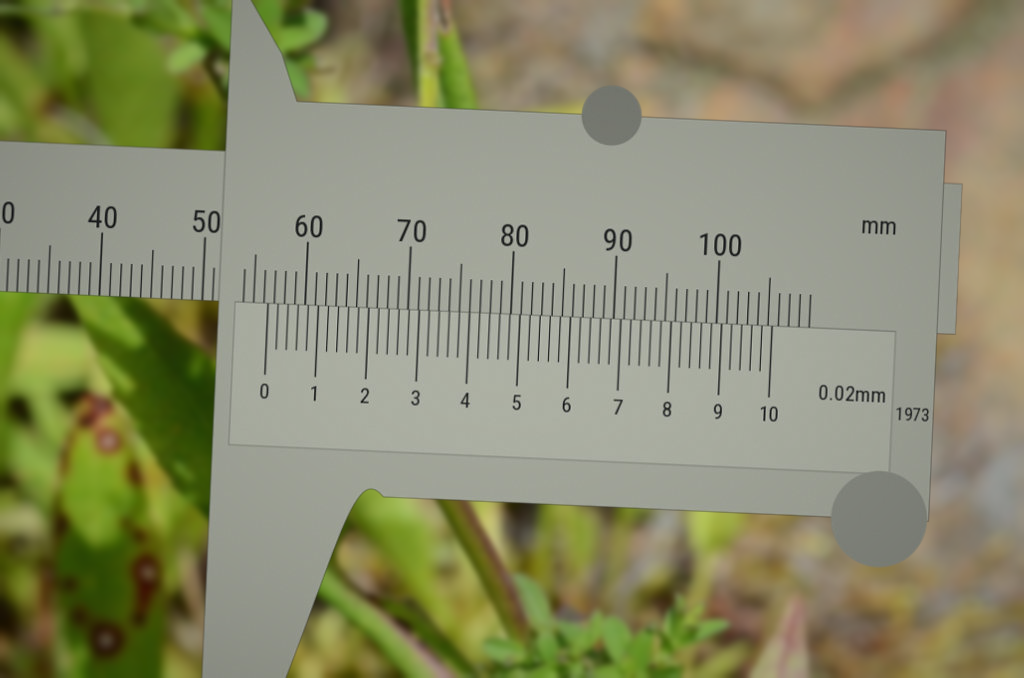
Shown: 56.4 mm
